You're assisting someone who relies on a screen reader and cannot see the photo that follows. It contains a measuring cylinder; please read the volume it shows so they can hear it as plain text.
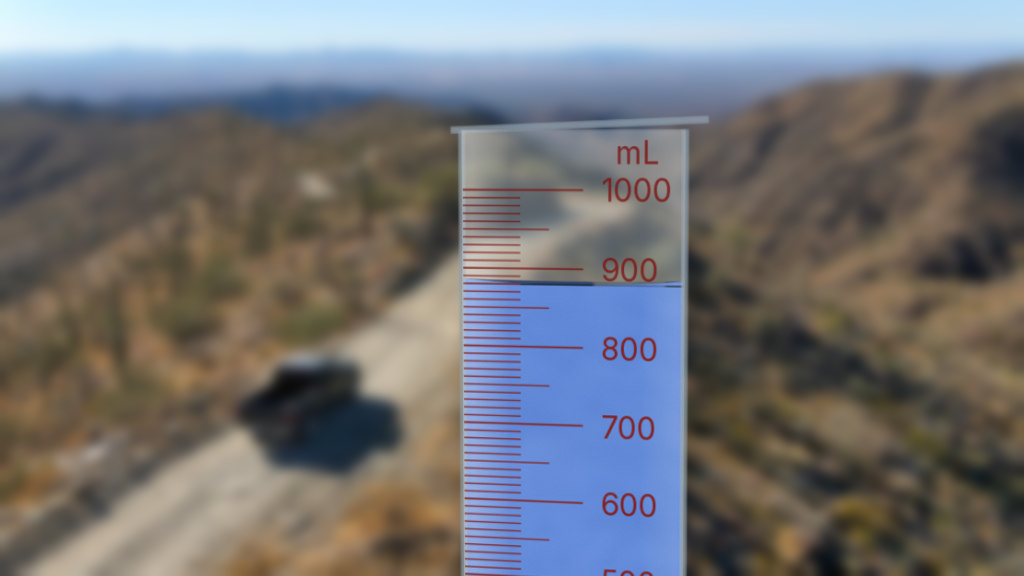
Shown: 880 mL
